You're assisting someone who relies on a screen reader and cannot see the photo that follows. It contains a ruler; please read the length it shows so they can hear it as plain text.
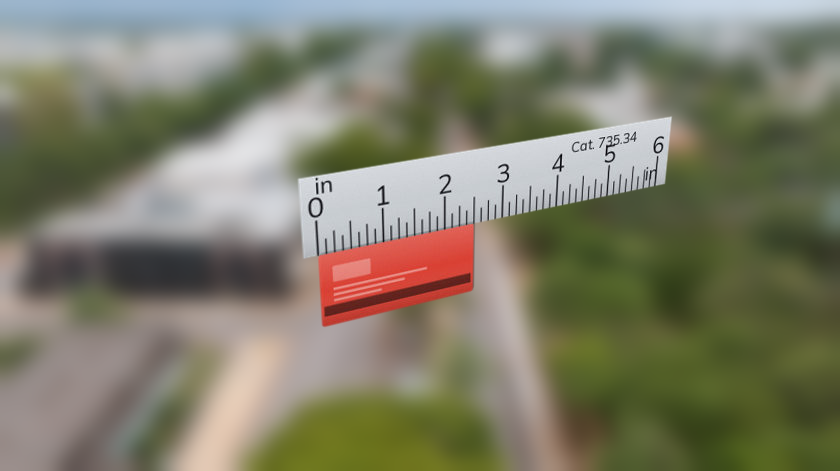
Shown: 2.5 in
